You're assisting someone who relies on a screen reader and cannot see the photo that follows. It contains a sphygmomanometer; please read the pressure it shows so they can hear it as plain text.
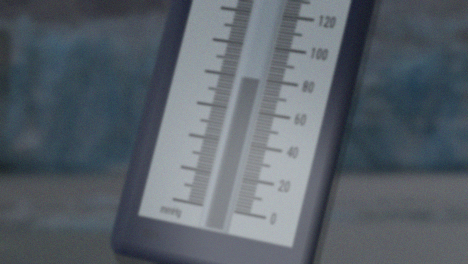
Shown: 80 mmHg
